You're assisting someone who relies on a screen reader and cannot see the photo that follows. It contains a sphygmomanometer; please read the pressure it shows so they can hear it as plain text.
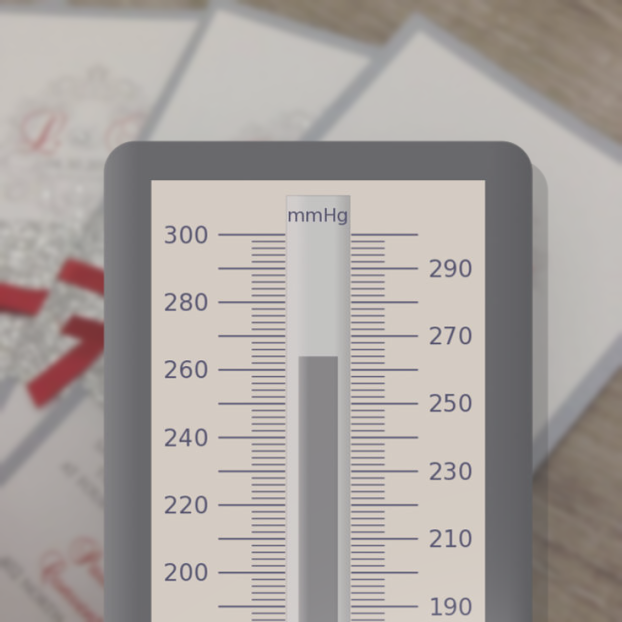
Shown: 264 mmHg
